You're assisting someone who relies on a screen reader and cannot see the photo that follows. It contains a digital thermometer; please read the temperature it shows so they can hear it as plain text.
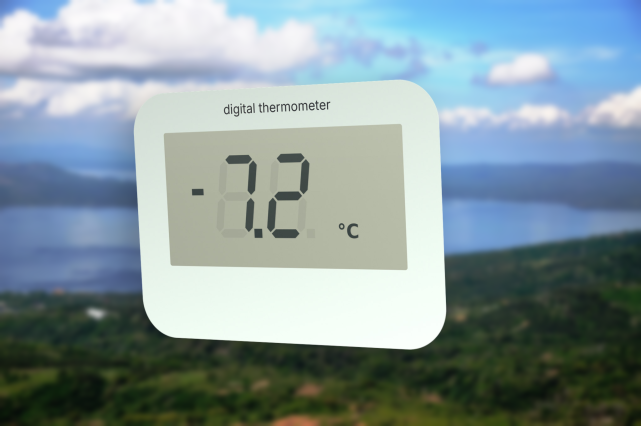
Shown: -7.2 °C
